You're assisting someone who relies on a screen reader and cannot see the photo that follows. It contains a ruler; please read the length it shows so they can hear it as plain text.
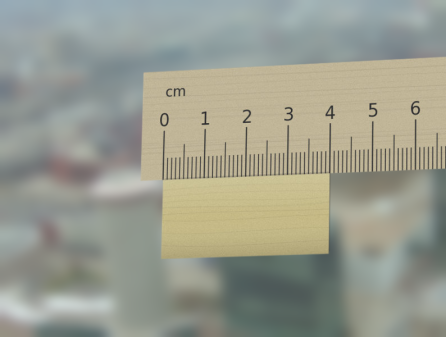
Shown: 4 cm
